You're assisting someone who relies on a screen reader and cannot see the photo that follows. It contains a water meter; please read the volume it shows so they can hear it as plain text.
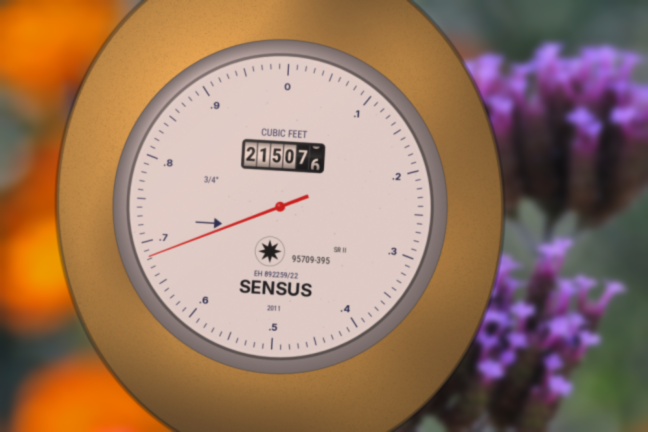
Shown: 215075.68 ft³
